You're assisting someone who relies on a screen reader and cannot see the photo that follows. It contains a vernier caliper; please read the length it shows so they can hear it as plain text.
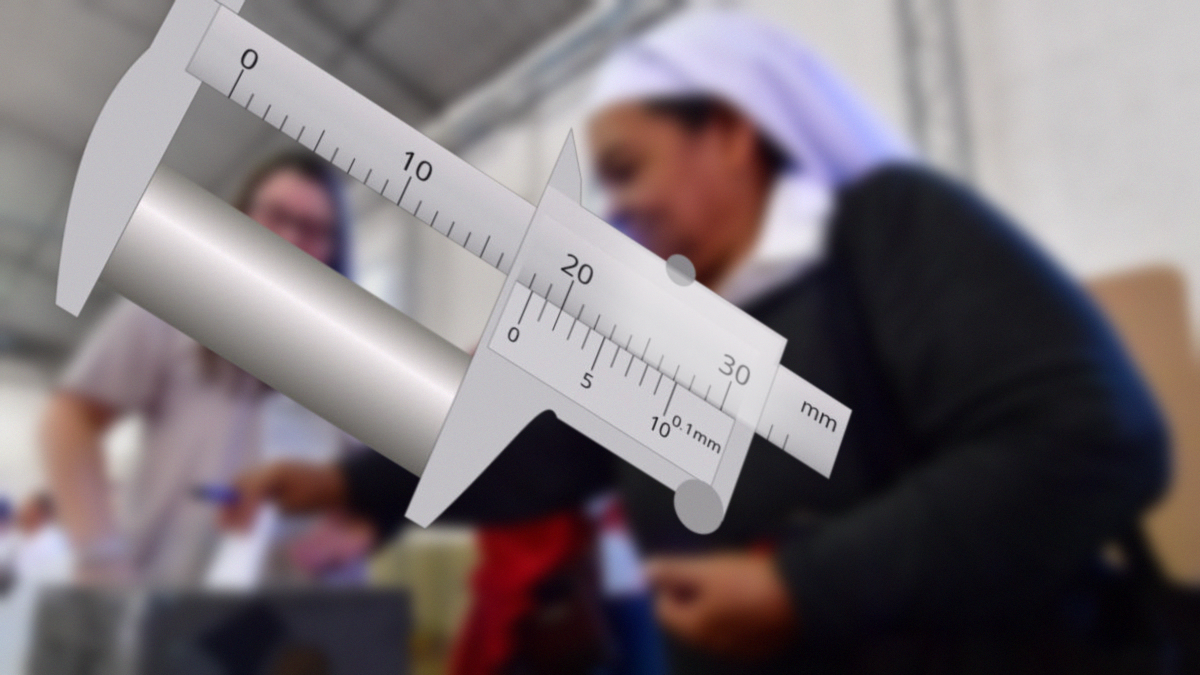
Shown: 18.2 mm
